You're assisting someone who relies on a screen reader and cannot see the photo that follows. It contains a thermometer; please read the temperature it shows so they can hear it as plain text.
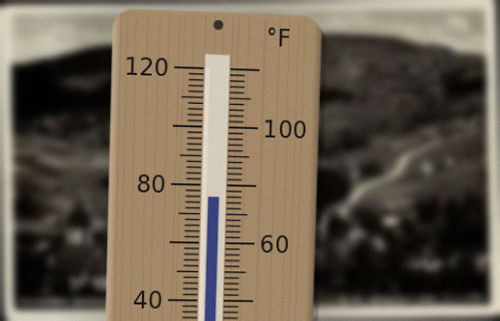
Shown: 76 °F
